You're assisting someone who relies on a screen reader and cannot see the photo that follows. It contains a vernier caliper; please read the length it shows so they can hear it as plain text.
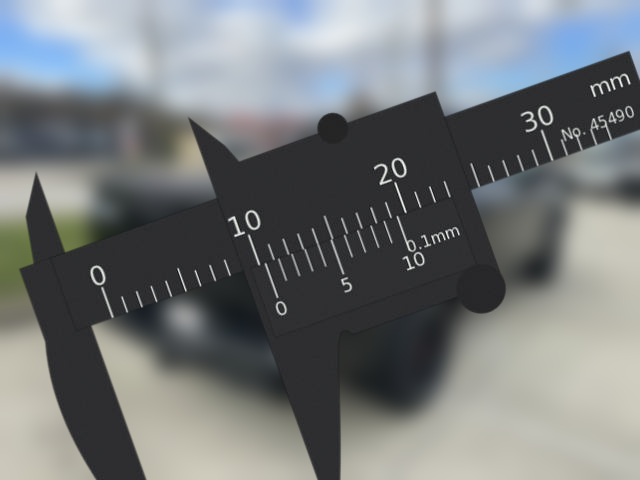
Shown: 10.4 mm
